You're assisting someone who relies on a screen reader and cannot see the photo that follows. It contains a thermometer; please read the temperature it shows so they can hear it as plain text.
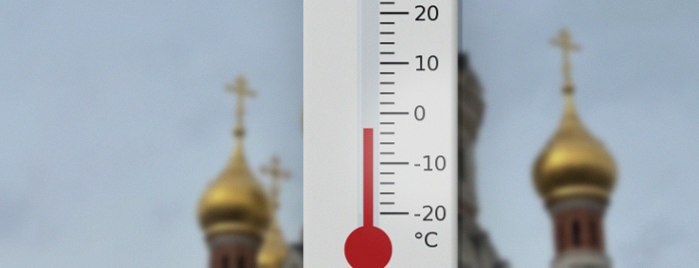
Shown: -3 °C
